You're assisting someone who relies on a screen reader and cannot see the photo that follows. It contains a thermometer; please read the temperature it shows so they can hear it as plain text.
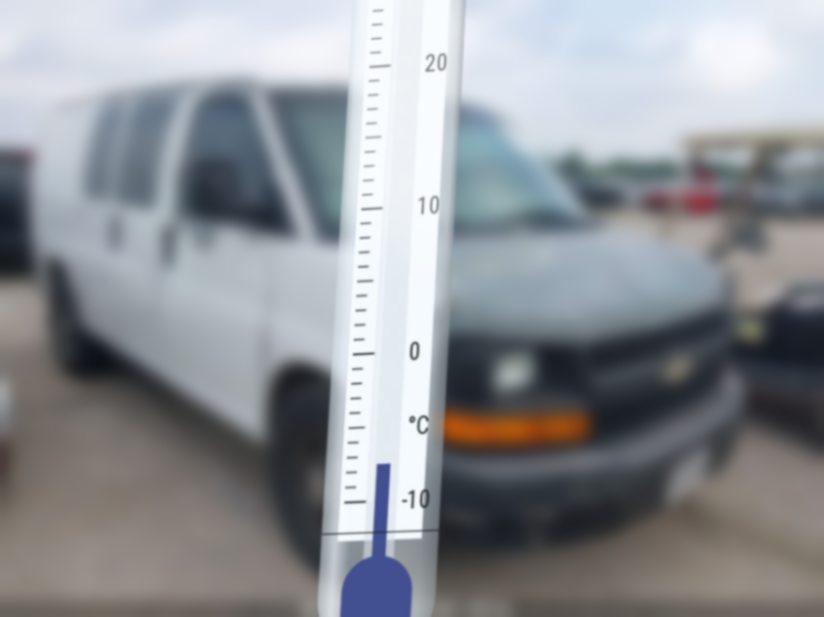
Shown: -7.5 °C
